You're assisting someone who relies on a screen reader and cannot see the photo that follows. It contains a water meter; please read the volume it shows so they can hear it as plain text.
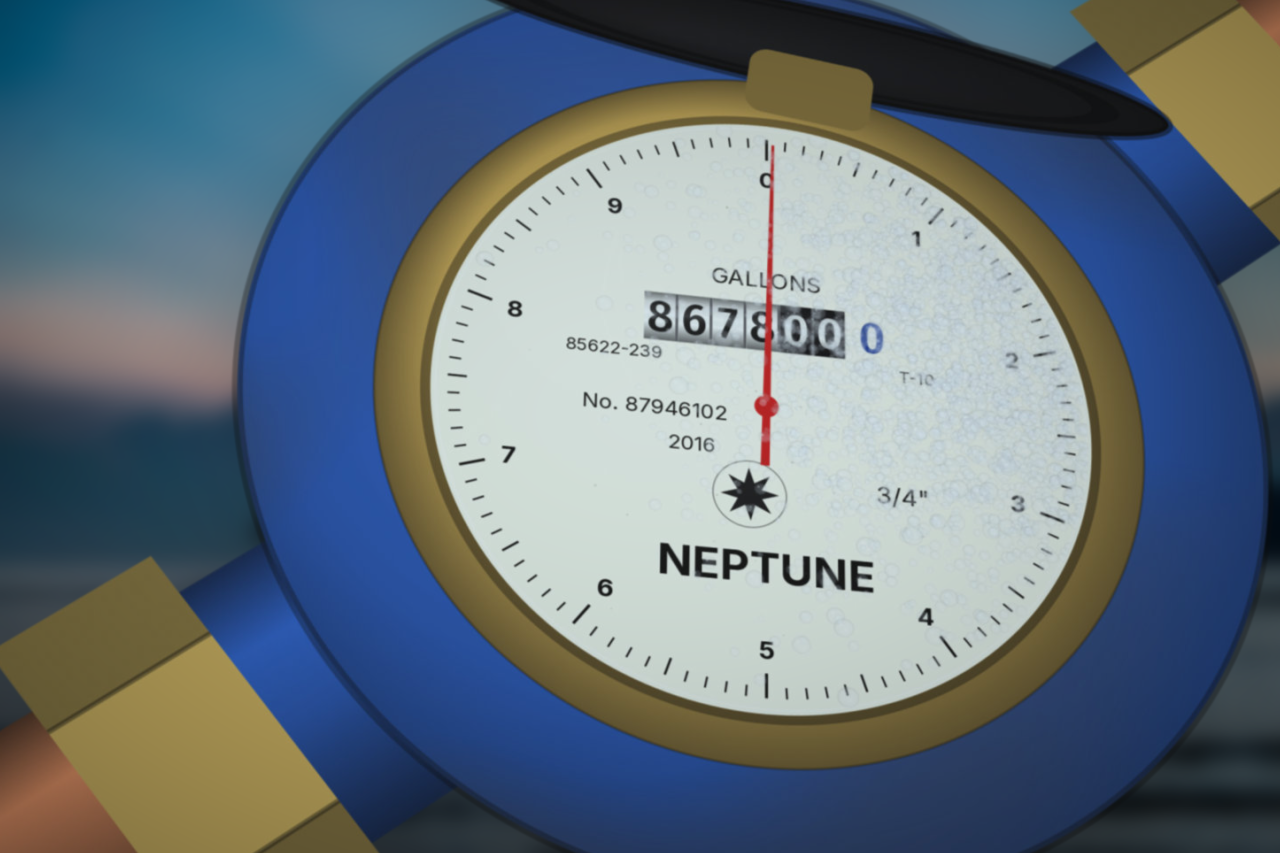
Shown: 8678000.0 gal
